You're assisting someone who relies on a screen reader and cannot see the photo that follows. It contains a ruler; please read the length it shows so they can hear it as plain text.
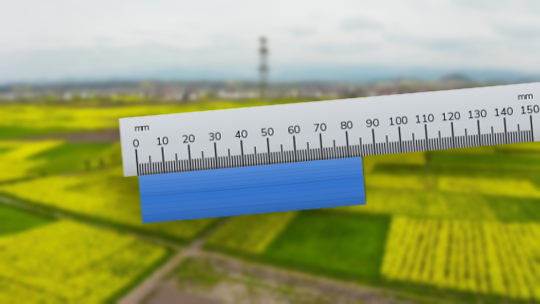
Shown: 85 mm
